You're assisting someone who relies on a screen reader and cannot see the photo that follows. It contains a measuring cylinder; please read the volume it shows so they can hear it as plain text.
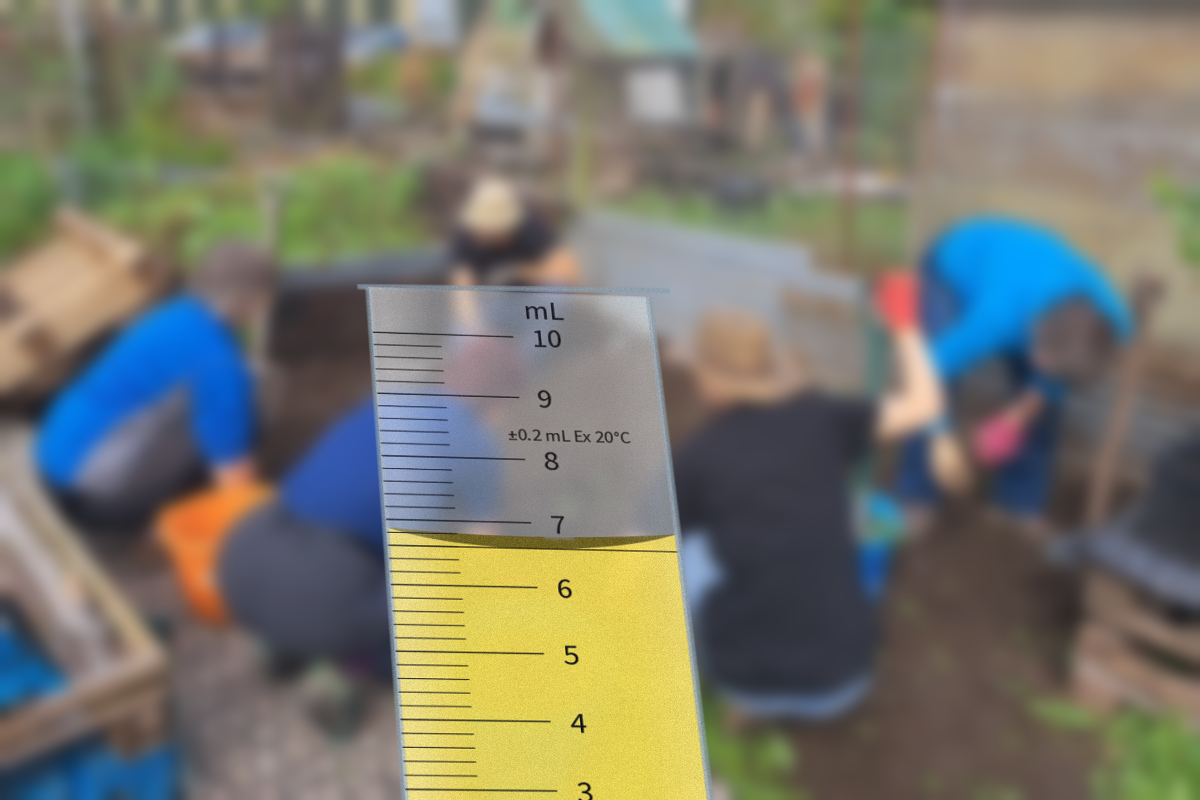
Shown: 6.6 mL
